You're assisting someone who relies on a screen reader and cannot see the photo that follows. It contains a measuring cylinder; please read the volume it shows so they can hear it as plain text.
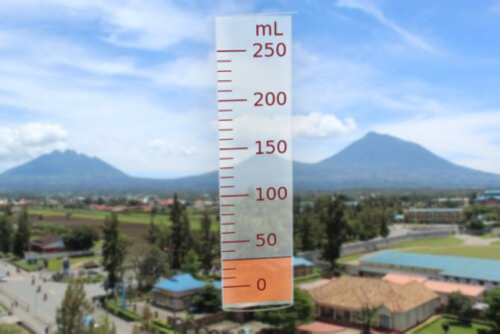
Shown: 30 mL
